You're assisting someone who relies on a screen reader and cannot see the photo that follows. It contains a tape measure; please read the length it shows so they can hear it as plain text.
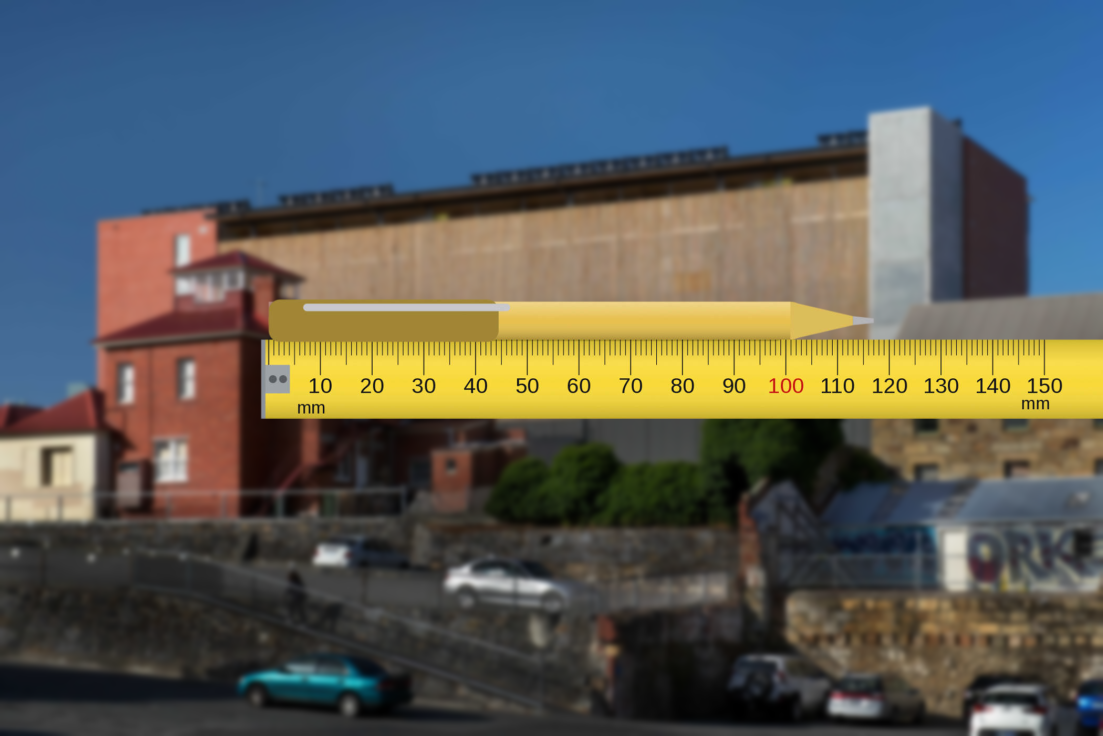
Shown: 117 mm
